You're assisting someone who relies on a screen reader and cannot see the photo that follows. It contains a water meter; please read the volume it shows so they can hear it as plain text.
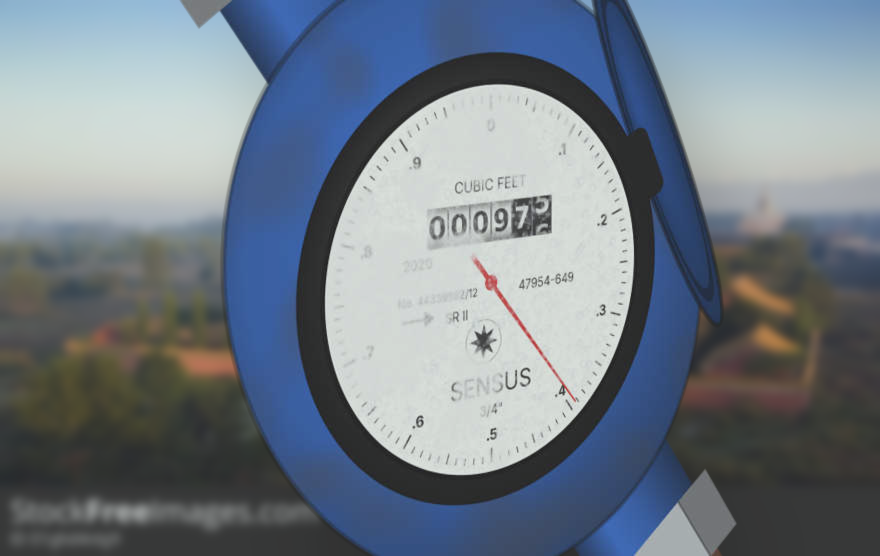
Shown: 975.39 ft³
